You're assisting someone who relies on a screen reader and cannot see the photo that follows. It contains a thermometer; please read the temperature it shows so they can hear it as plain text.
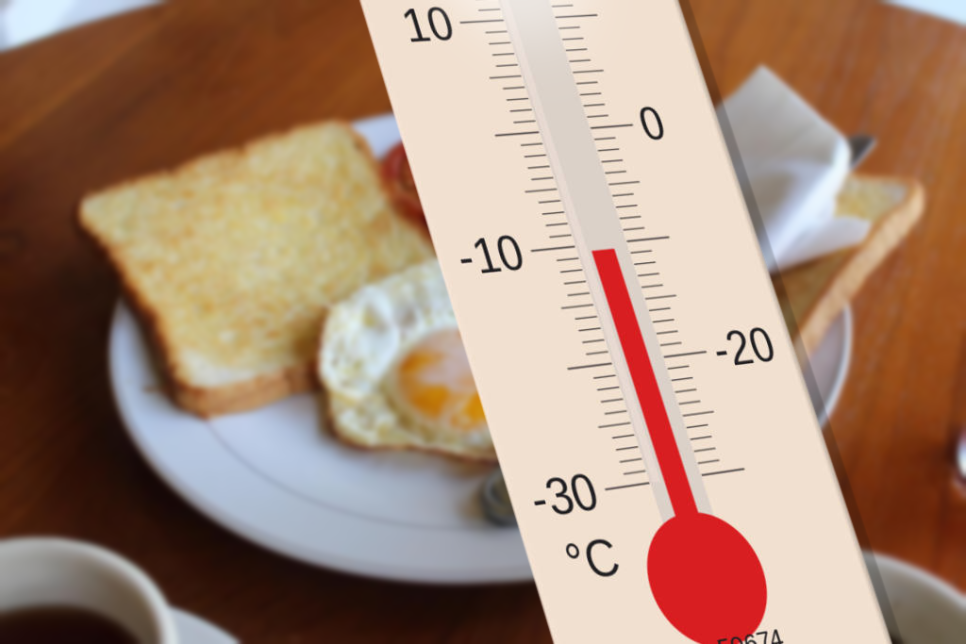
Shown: -10.5 °C
